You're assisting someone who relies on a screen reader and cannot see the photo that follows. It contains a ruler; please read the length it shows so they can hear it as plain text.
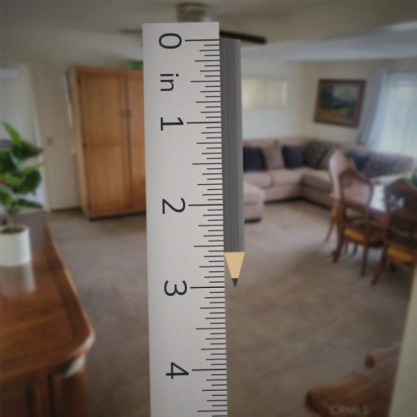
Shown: 3 in
